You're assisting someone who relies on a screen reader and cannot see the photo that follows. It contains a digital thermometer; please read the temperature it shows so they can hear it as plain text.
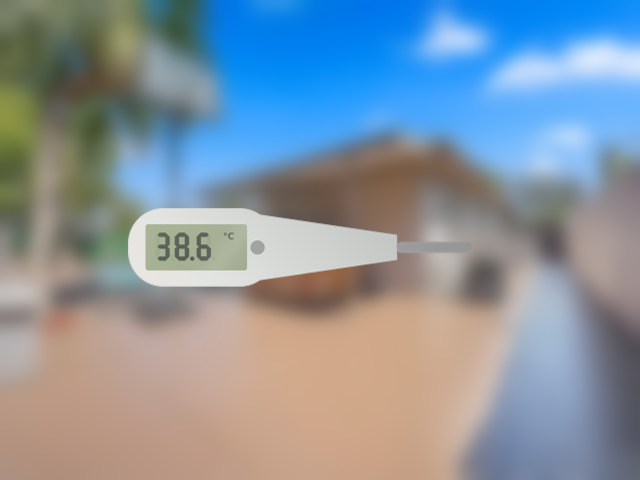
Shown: 38.6 °C
